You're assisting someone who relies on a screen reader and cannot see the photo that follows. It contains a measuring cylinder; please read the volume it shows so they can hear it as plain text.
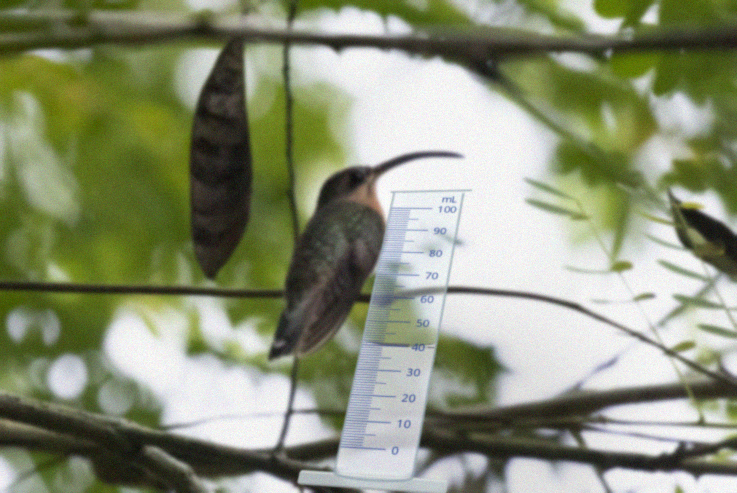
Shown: 40 mL
